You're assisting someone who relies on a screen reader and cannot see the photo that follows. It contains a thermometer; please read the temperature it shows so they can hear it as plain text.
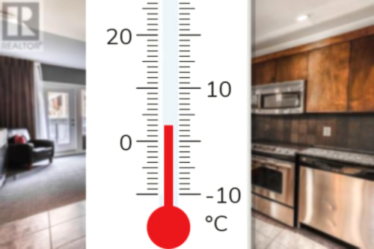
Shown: 3 °C
